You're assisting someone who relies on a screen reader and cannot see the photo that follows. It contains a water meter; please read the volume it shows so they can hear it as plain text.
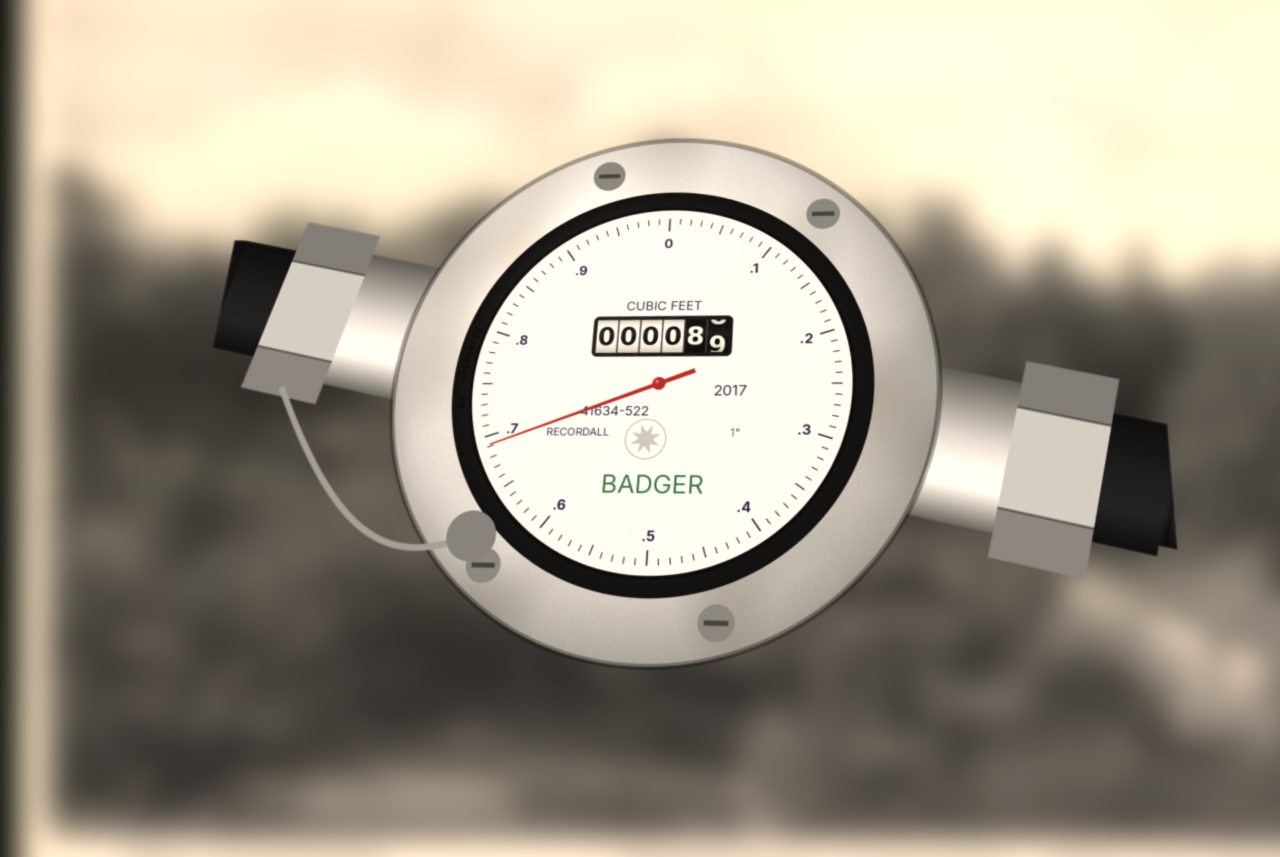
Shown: 88.69 ft³
